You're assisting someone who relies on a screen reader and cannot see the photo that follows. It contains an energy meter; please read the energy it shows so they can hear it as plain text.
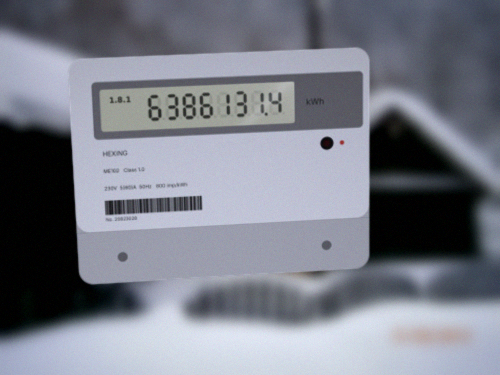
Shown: 6386131.4 kWh
